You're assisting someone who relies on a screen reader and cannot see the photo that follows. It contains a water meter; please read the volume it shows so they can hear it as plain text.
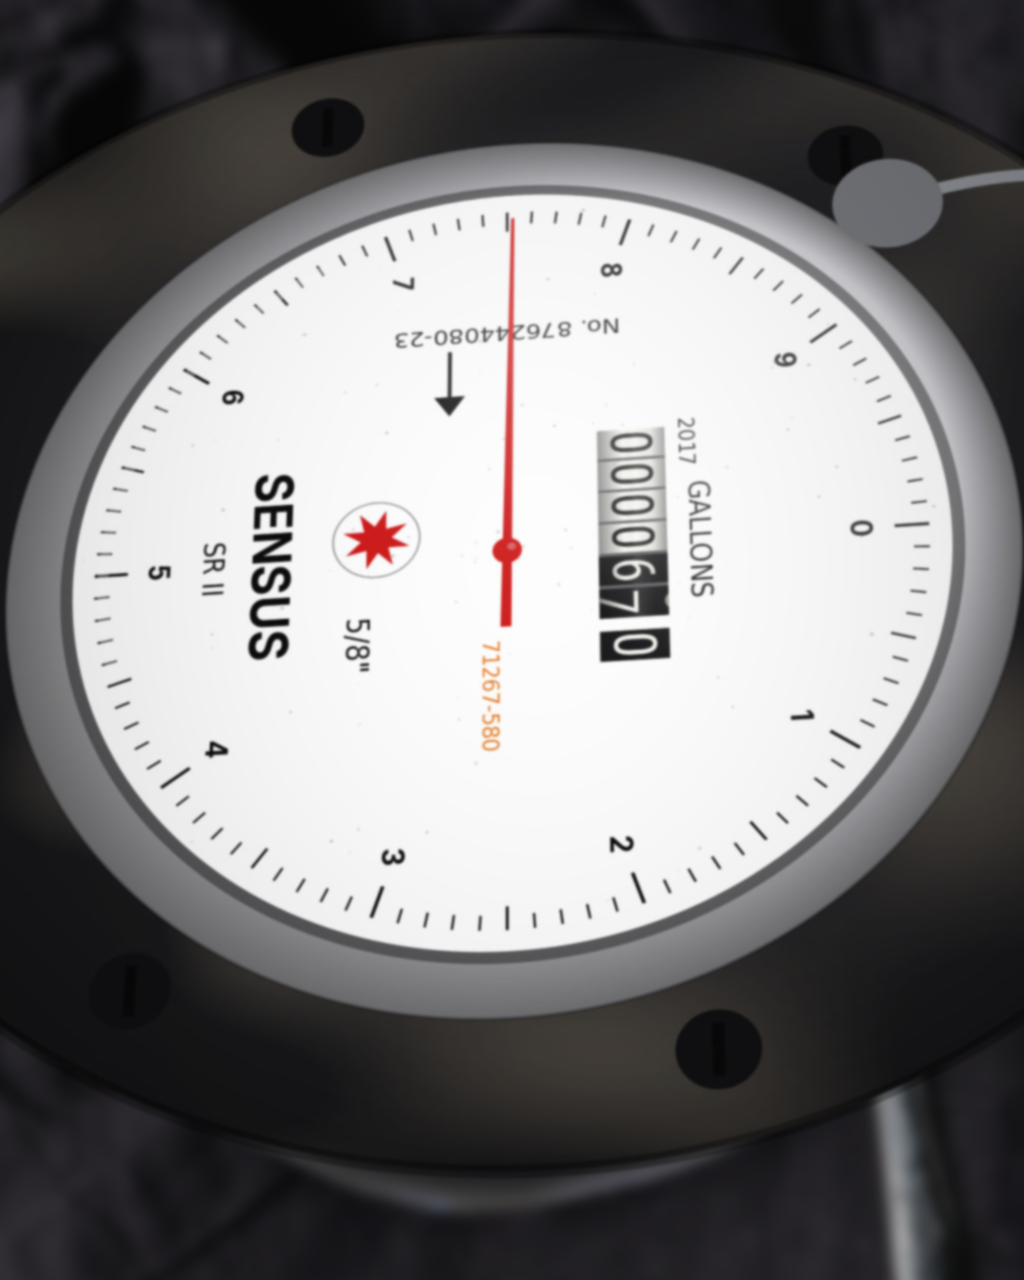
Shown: 667.5 gal
